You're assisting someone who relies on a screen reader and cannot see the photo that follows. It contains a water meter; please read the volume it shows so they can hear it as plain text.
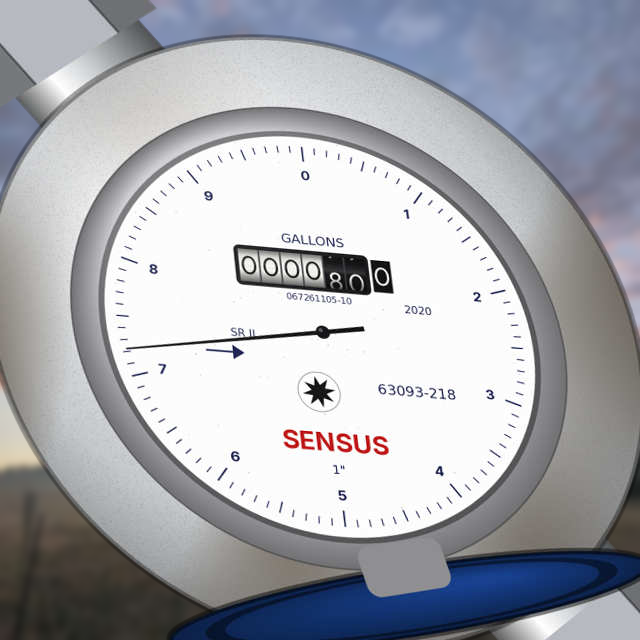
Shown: 797.2 gal
